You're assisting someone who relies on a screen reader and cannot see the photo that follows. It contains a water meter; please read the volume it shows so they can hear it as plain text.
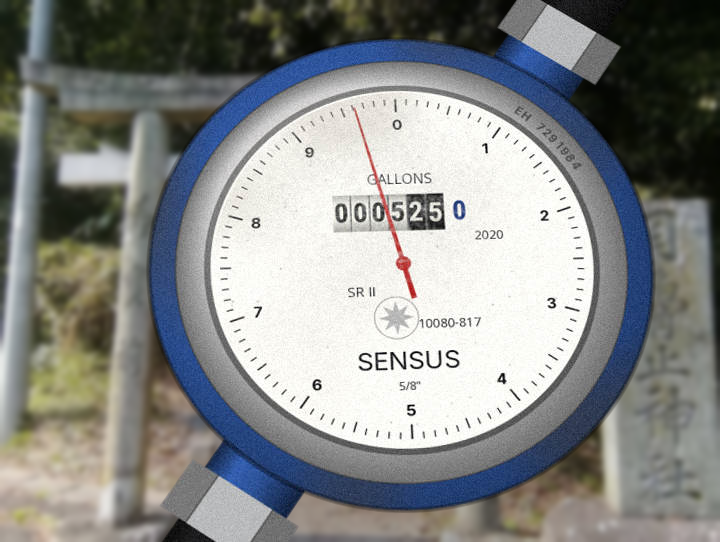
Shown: 5249.6 gal
